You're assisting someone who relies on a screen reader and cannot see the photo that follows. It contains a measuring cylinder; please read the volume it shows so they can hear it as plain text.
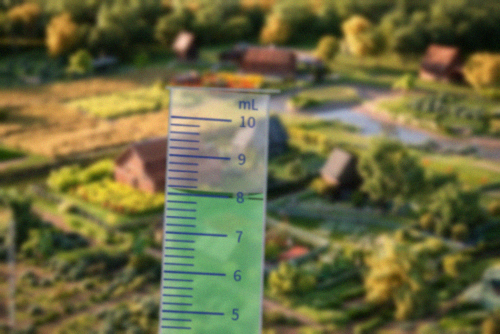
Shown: 8 mL
